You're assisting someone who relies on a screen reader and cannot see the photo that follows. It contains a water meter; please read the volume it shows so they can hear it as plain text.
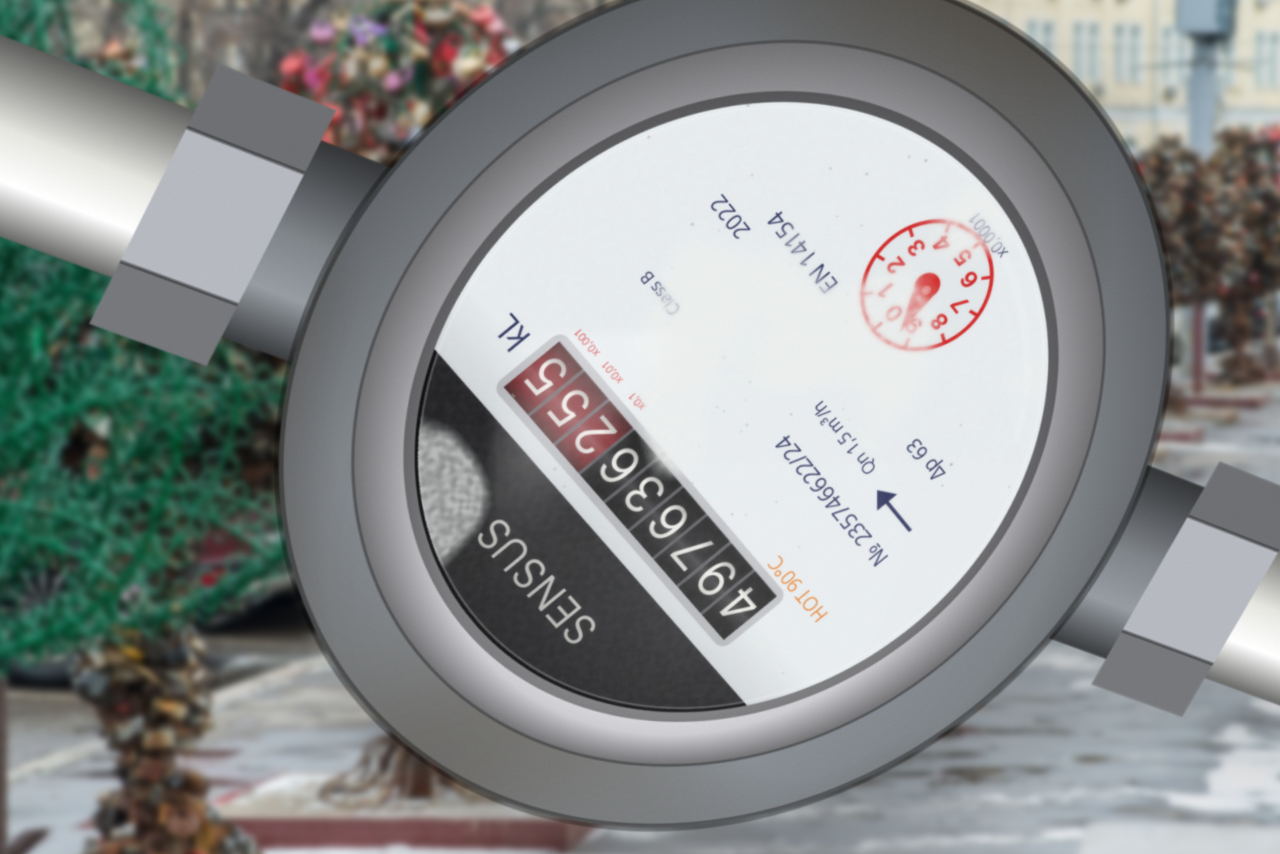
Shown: 497636.2549 kL
